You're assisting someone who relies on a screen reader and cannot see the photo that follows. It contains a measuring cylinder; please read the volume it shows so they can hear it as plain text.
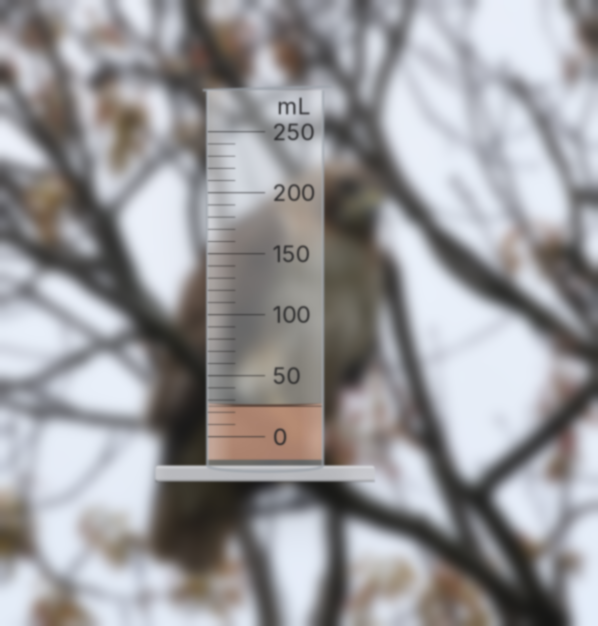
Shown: 25 mL
